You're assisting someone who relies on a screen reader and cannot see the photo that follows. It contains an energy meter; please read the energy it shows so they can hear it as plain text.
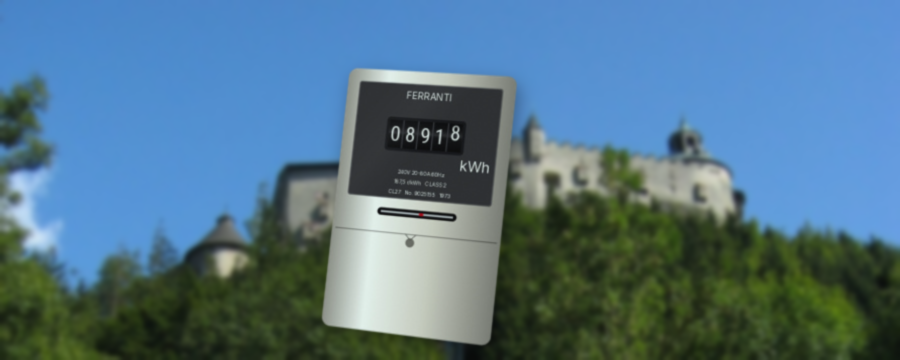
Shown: 8918 kWh
